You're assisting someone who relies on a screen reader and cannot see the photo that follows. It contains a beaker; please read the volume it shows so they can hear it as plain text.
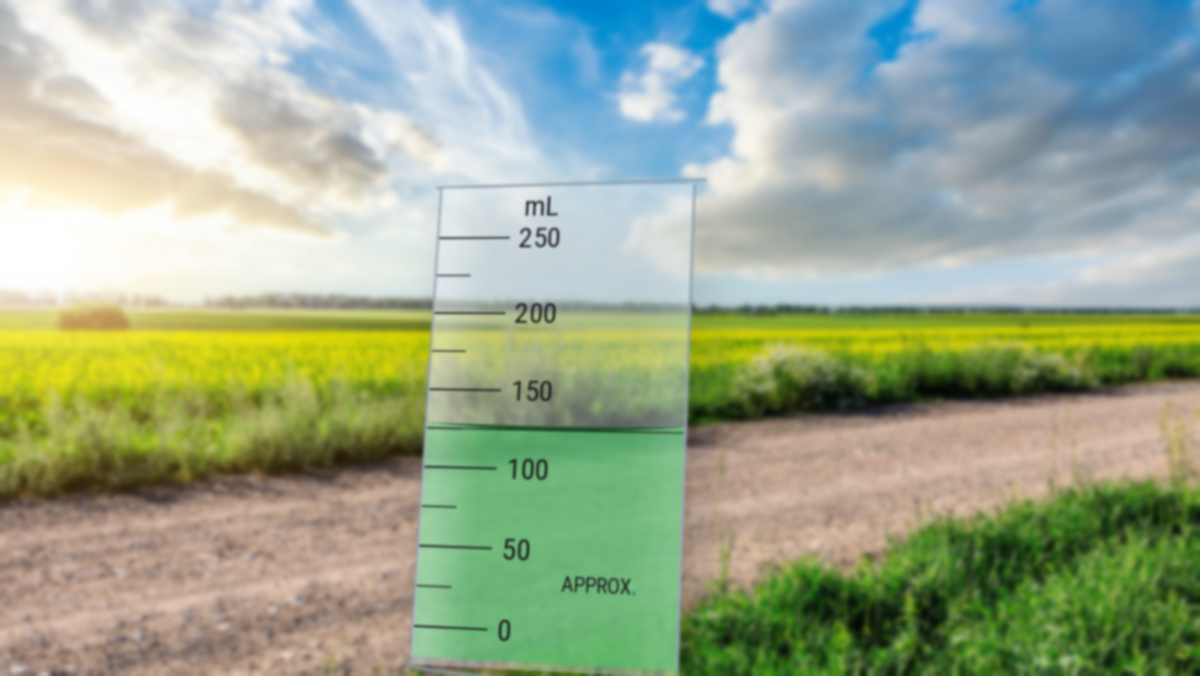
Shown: 125 mL
